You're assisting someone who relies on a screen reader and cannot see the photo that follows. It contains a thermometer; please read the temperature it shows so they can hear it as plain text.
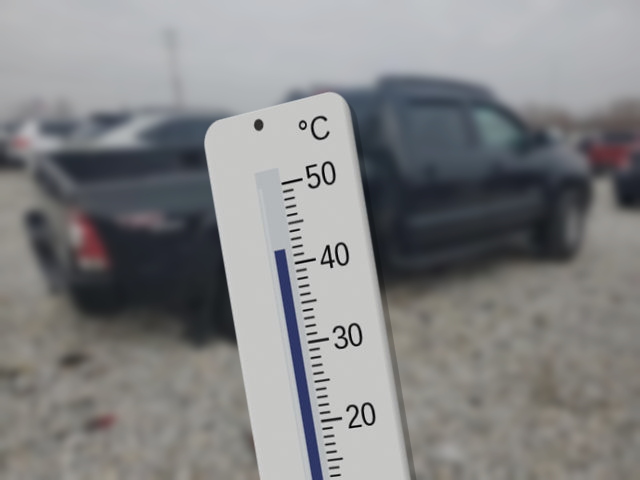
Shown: 42 °C
